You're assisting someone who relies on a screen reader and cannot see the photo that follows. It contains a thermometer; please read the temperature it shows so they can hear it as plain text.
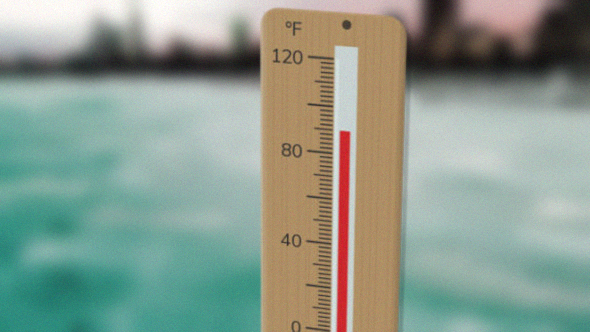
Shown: 90 °F
